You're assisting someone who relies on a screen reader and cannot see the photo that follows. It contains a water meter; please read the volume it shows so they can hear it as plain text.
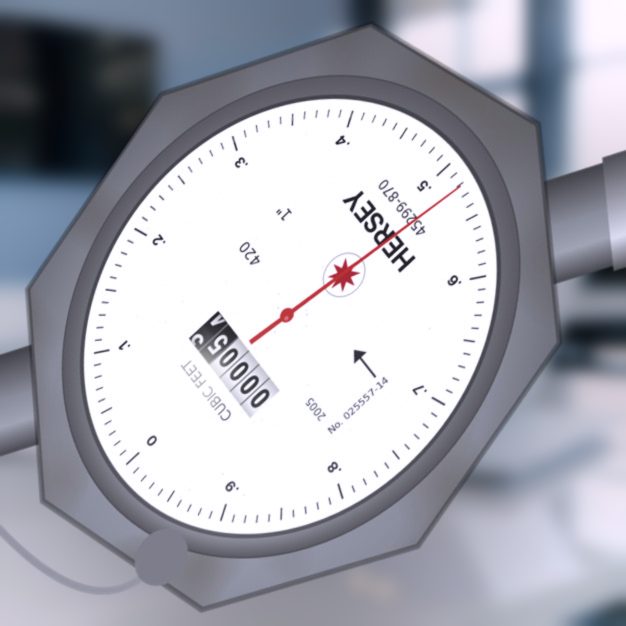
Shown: 53.52 ft³
